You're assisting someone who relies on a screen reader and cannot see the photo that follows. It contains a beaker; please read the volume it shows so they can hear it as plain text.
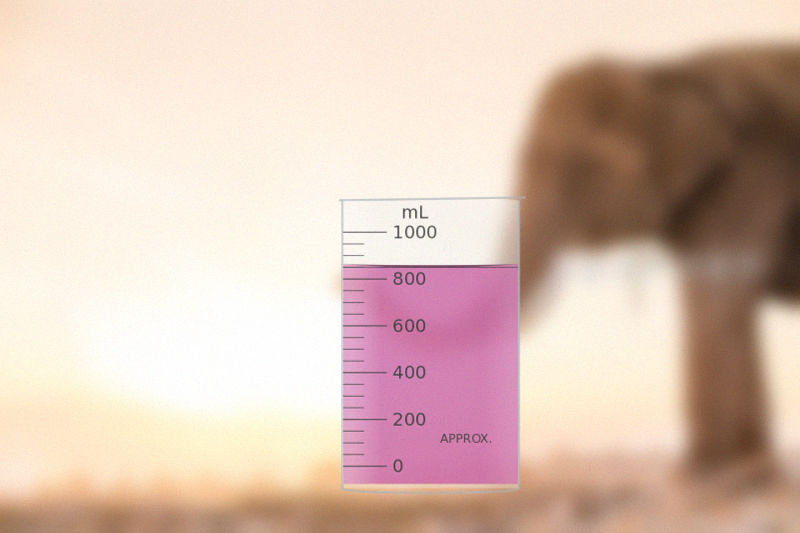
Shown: 850 mL
